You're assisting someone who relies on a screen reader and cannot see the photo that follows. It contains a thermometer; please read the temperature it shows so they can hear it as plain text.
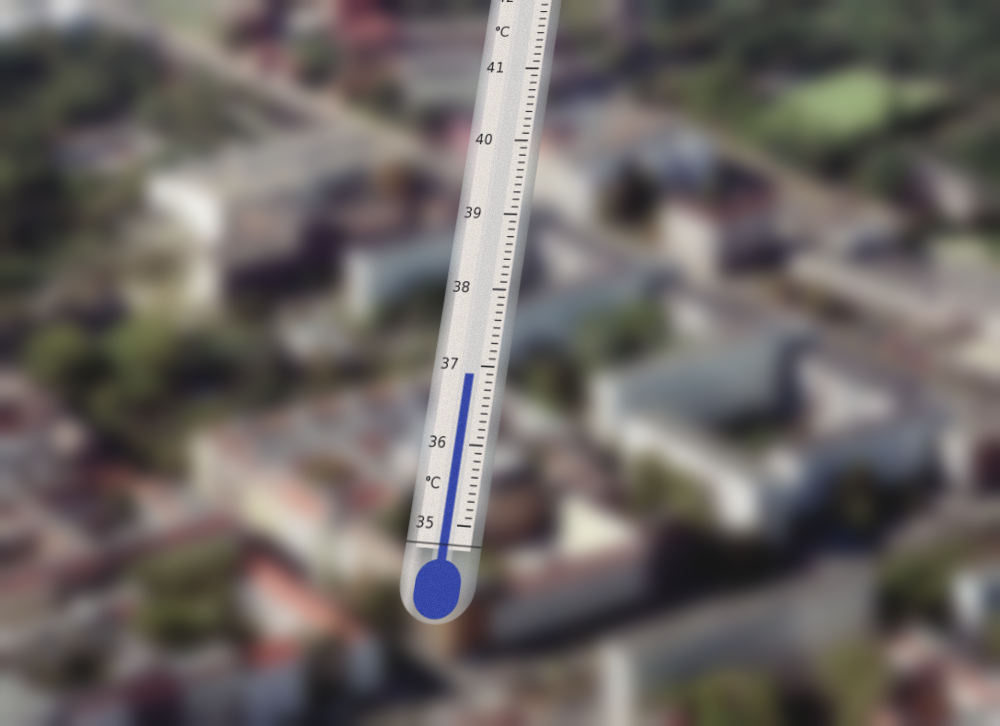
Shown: 36.9 °C
